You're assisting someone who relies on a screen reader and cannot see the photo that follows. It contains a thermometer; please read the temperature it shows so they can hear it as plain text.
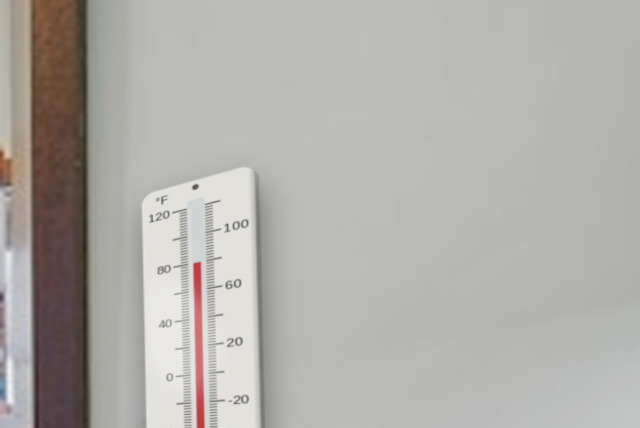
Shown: 80 °F
